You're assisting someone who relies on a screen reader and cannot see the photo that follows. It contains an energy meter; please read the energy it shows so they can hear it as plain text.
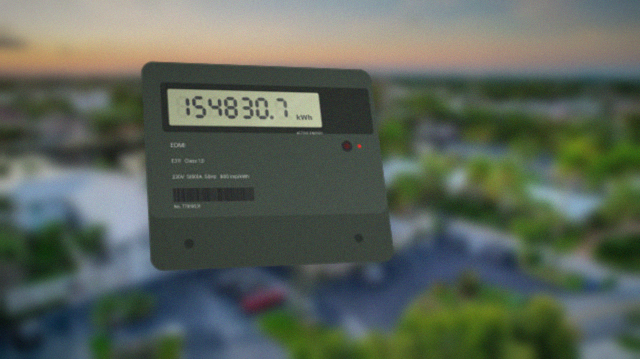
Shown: 154830.7 kWh
